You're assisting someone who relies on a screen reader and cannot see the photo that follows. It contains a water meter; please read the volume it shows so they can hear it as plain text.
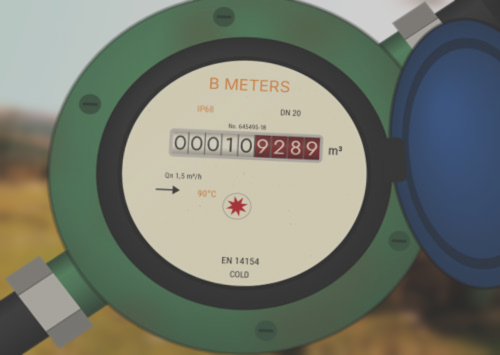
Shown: 10.9289 m³
